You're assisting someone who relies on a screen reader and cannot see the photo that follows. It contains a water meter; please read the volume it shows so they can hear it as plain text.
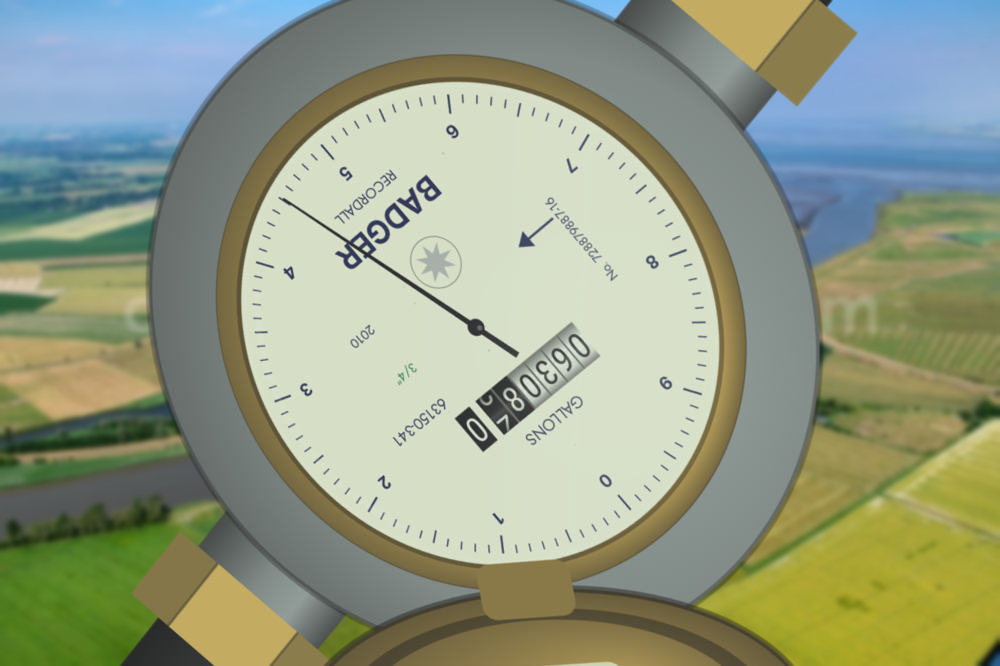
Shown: 630824.5 gal
